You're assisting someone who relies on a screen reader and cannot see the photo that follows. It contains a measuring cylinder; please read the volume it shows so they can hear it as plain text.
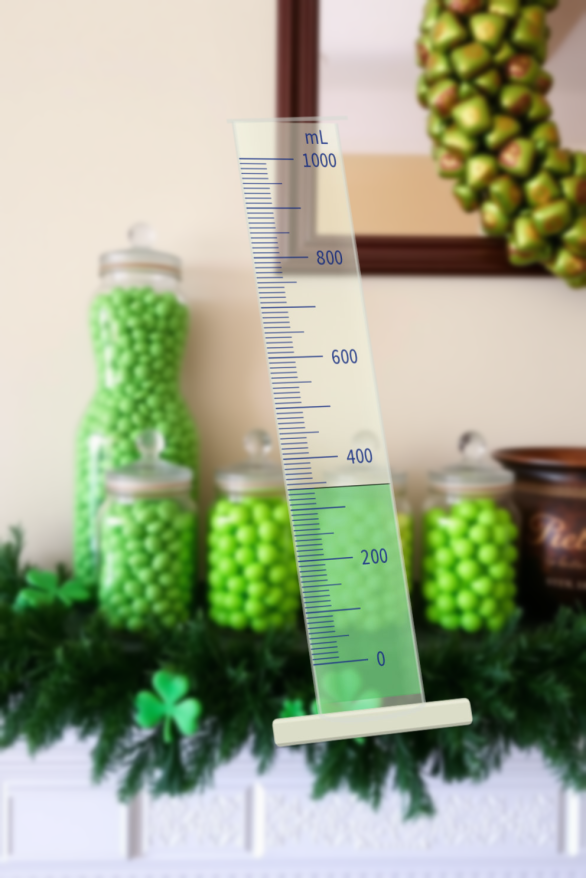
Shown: 340 mL
